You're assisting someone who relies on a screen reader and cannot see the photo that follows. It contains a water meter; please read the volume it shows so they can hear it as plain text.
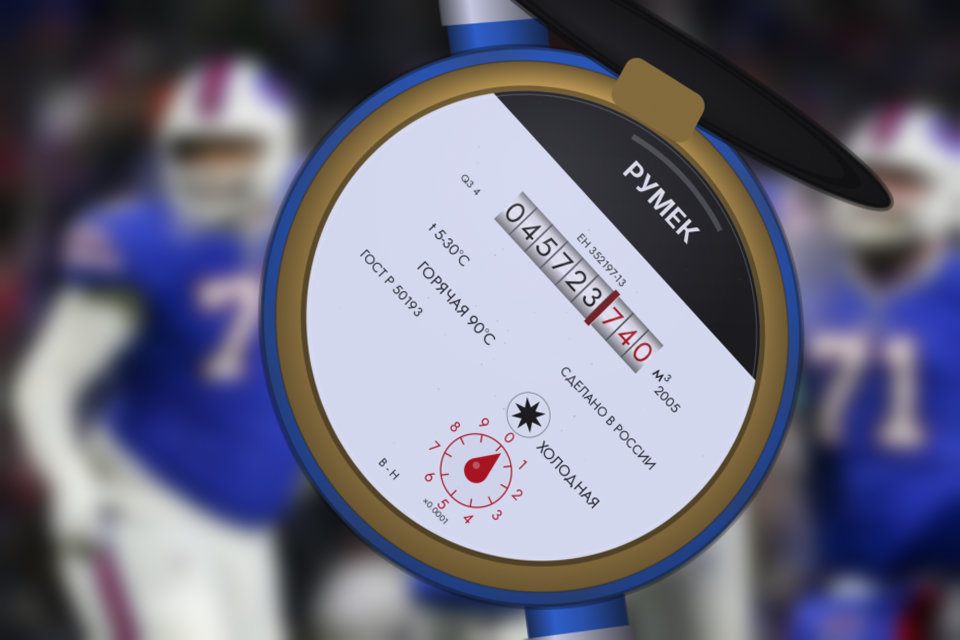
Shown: 45723.7400 m³
